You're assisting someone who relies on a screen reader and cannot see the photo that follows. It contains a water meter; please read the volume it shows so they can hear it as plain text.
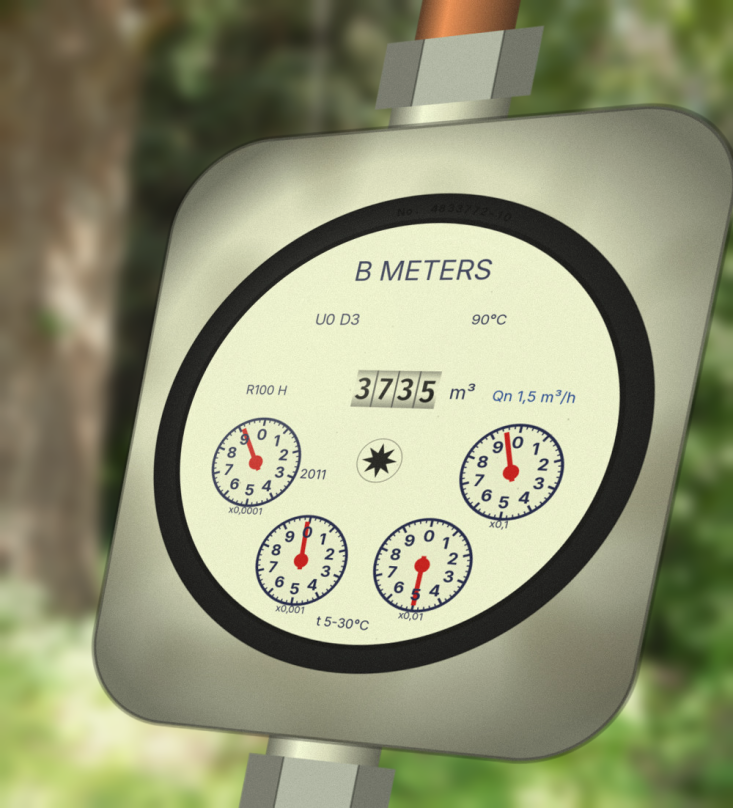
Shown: 3734.9499 m³
